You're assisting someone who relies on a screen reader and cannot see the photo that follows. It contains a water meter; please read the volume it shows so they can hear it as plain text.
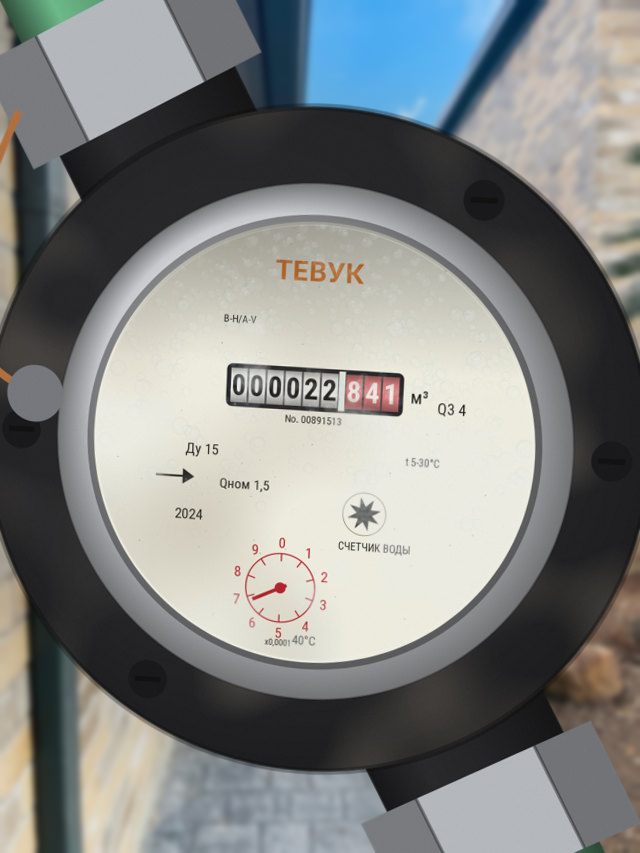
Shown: 22.8416 m³
